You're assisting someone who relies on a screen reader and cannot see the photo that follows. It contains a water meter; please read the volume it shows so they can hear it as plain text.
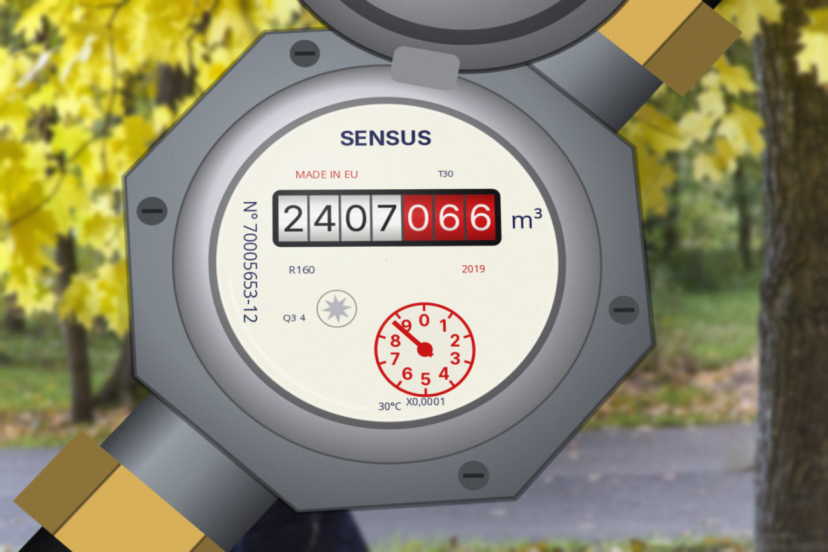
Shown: 2407.0668 m³
